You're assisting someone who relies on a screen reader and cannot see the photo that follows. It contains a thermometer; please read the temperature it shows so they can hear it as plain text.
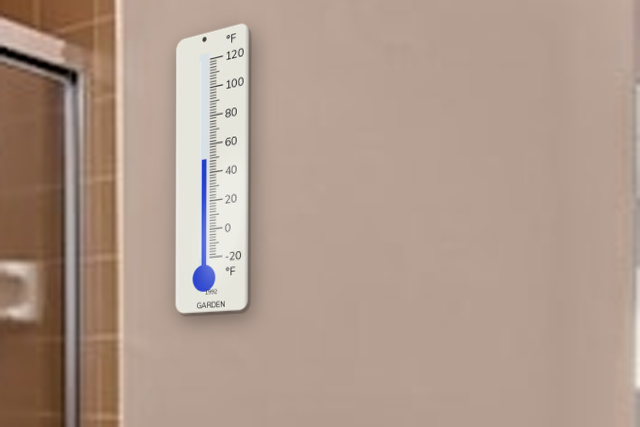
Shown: 50 °F
